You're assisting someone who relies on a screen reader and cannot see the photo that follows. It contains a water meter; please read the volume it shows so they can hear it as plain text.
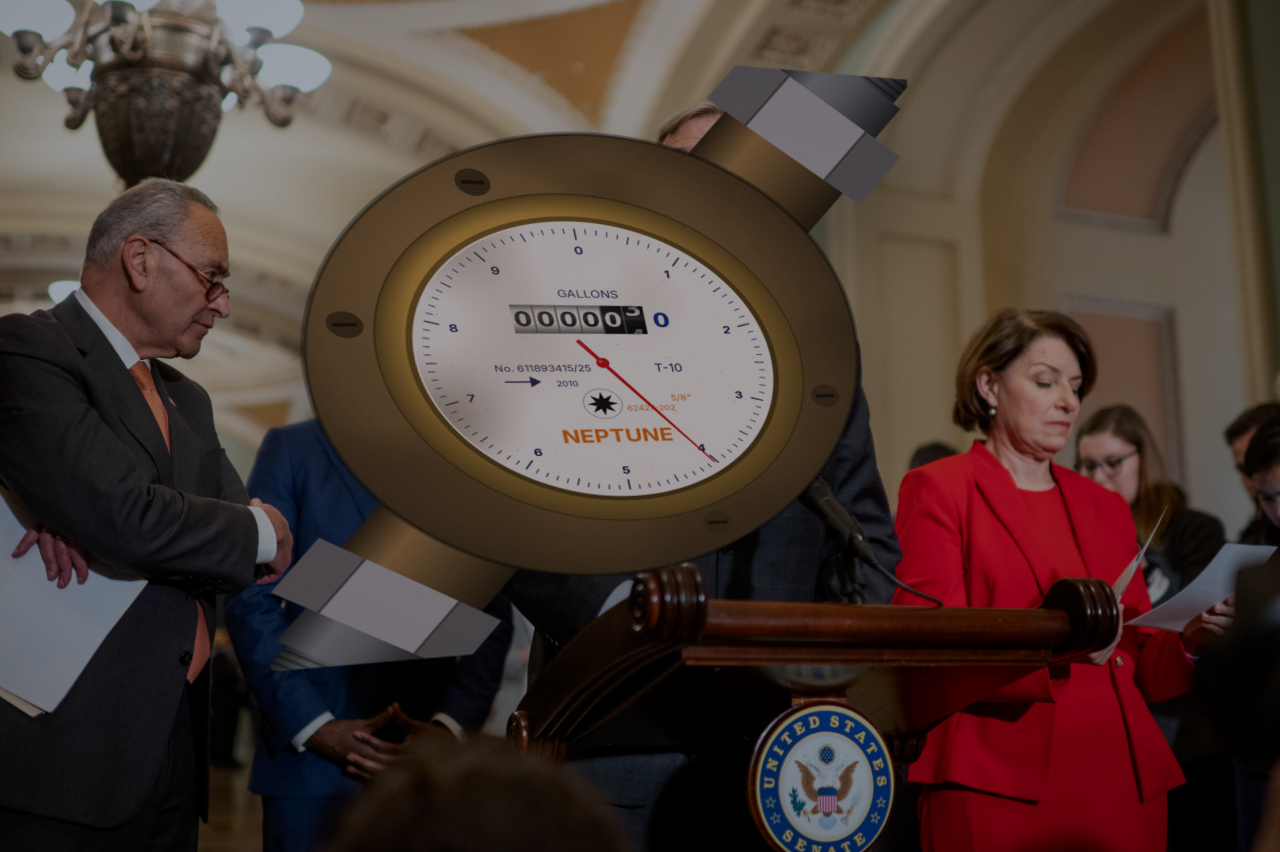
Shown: 34.0 gal
